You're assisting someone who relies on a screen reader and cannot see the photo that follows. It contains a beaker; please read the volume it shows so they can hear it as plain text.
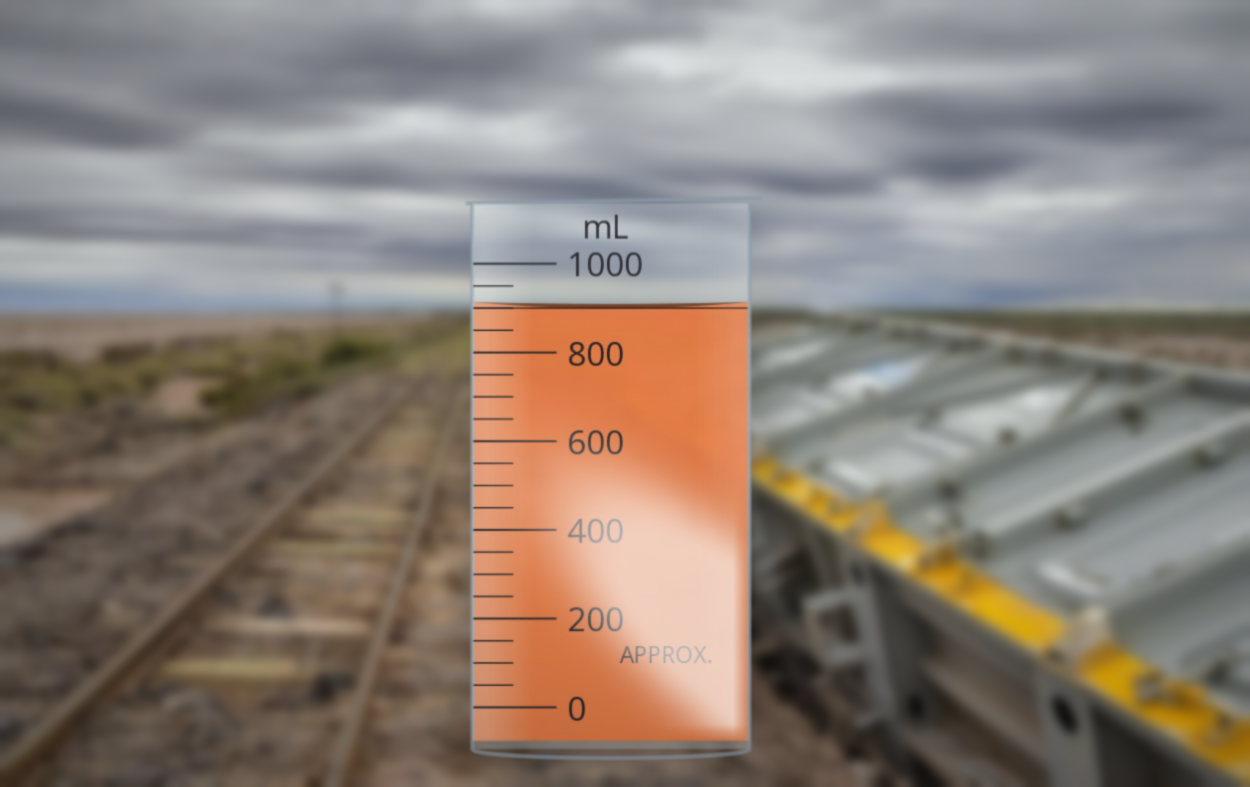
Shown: 900 mL
